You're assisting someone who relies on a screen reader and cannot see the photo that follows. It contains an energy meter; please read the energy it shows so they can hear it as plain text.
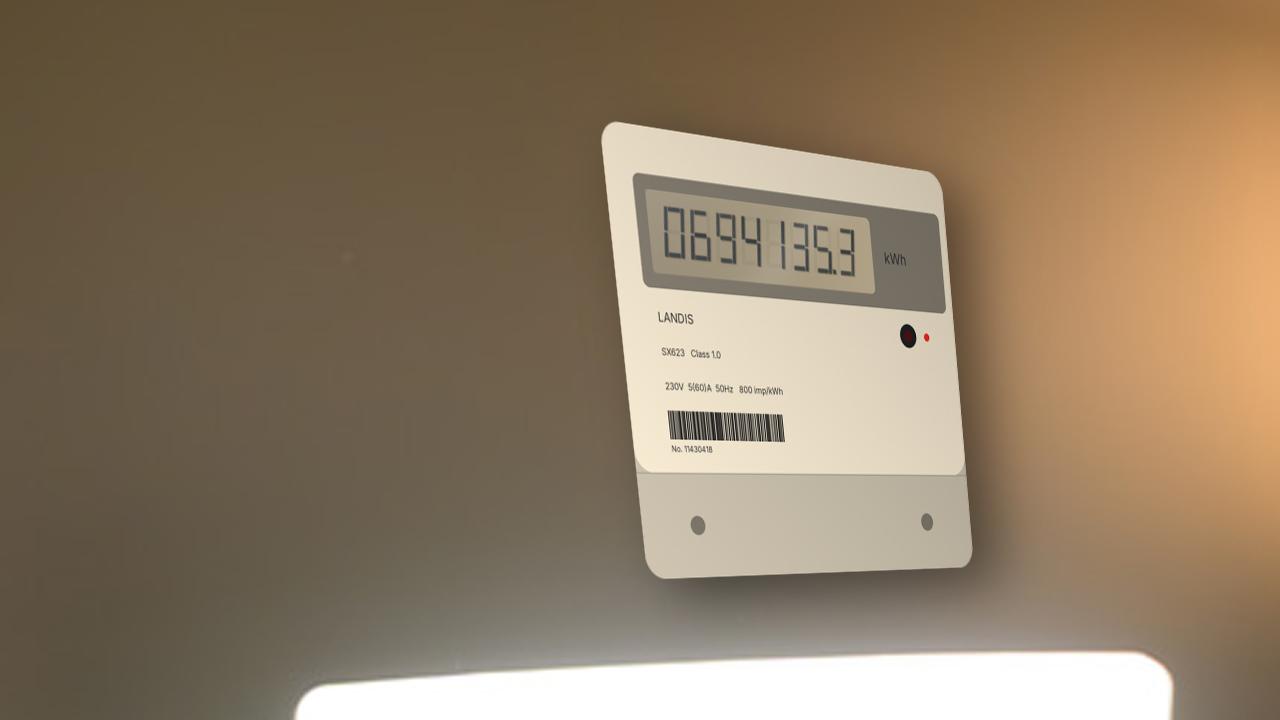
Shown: 694135.3 kWh
